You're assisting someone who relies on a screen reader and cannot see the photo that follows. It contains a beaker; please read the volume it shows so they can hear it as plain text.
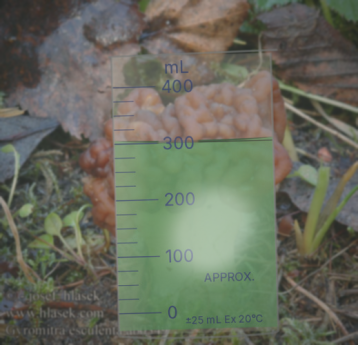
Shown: 300 mL
